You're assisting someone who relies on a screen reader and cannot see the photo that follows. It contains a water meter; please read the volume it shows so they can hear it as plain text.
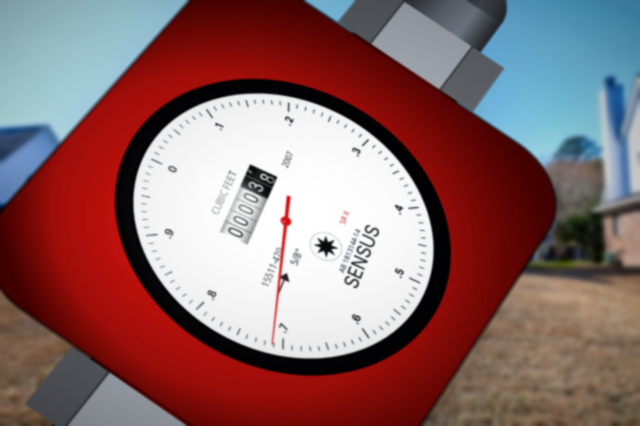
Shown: 37.71 ft³
